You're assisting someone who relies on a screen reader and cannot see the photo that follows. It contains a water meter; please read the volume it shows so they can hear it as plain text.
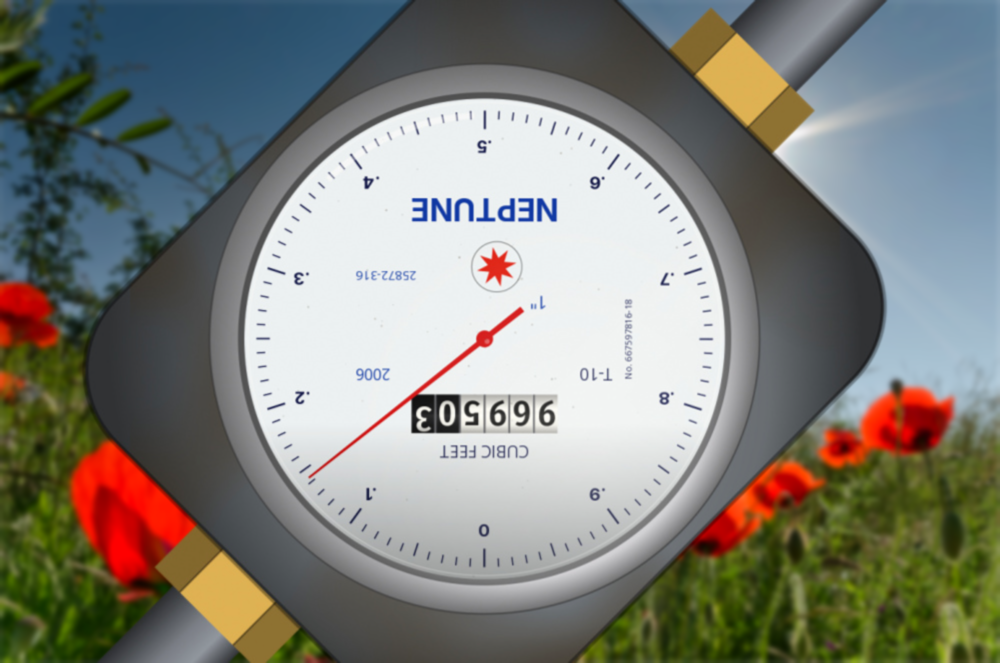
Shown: 969503.14 ft³
